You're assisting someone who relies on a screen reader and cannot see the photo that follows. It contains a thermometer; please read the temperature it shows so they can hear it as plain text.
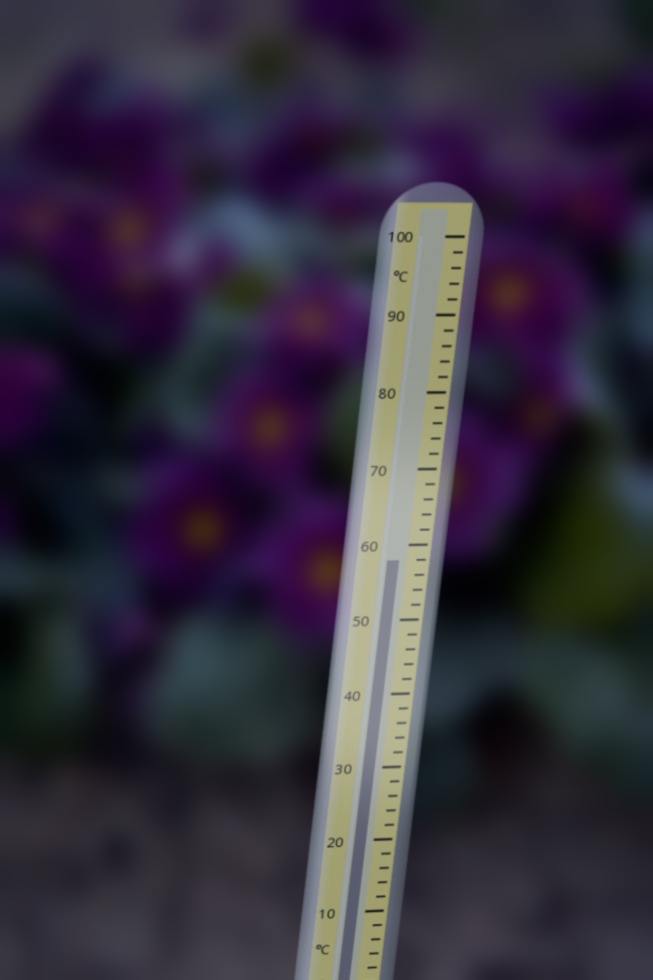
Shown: 58 °C
